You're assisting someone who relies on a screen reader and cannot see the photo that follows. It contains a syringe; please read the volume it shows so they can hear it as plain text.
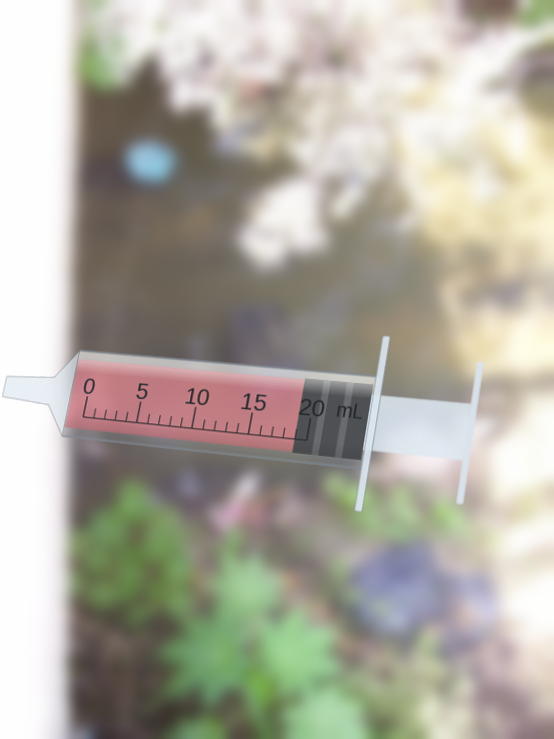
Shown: 19 mL
